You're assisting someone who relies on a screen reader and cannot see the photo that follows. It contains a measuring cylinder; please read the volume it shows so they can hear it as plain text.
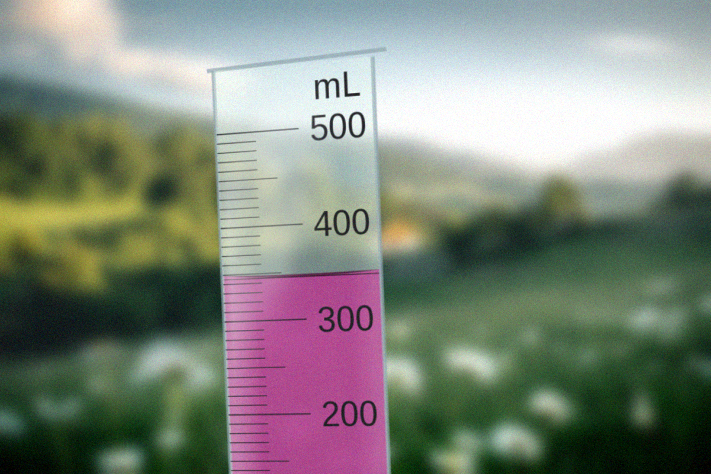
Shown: 345 mL
